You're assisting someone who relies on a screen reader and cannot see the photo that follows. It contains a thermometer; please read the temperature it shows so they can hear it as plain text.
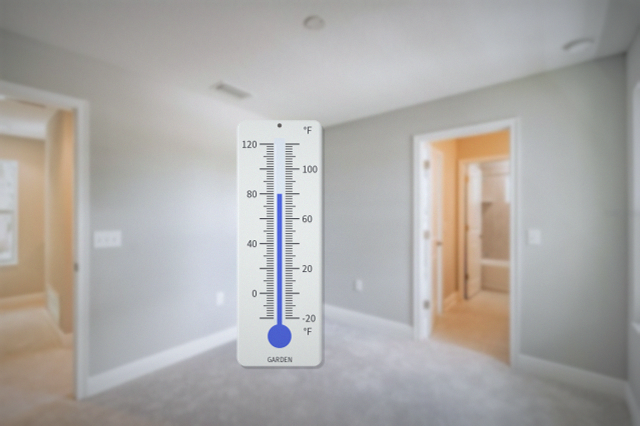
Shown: 80 °F
